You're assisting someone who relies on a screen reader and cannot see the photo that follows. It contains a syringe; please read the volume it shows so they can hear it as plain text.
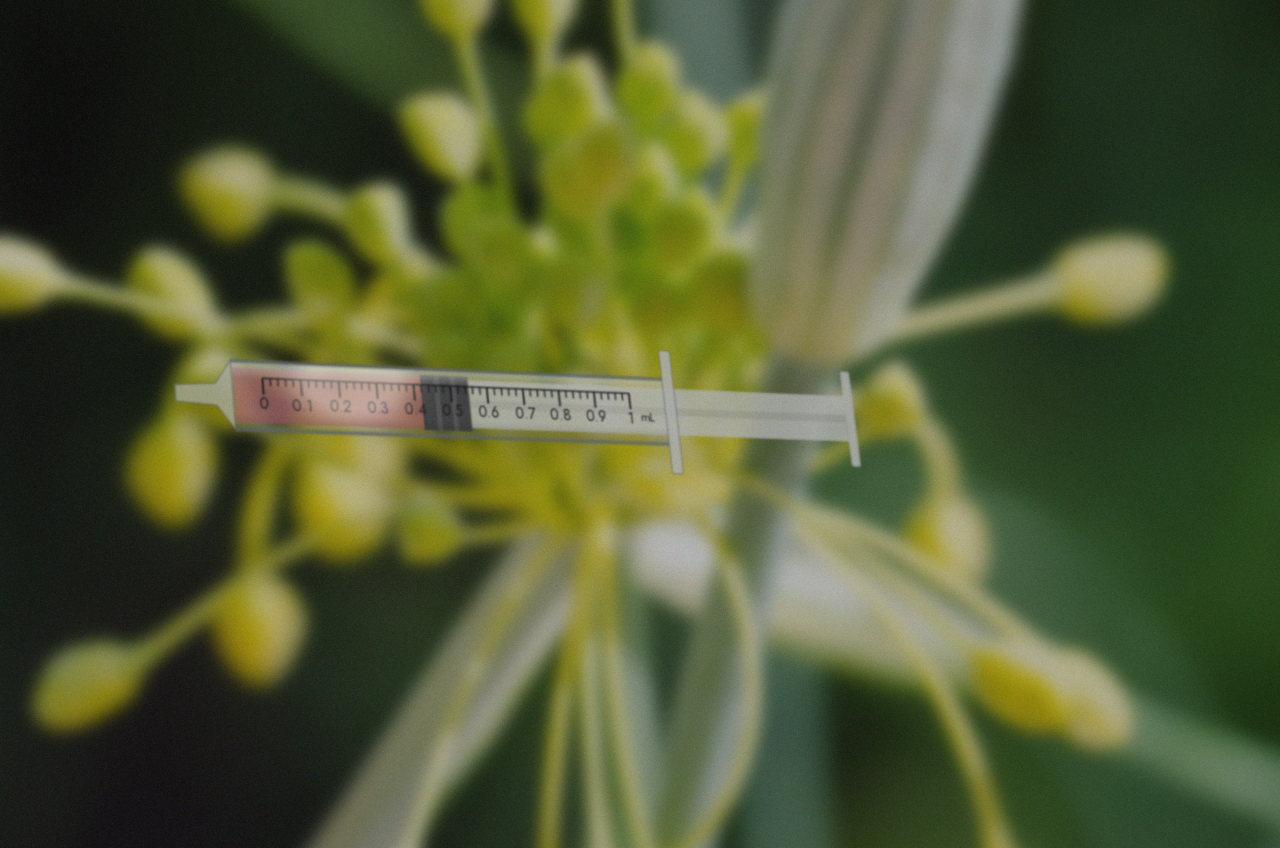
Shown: 0.42 mL
